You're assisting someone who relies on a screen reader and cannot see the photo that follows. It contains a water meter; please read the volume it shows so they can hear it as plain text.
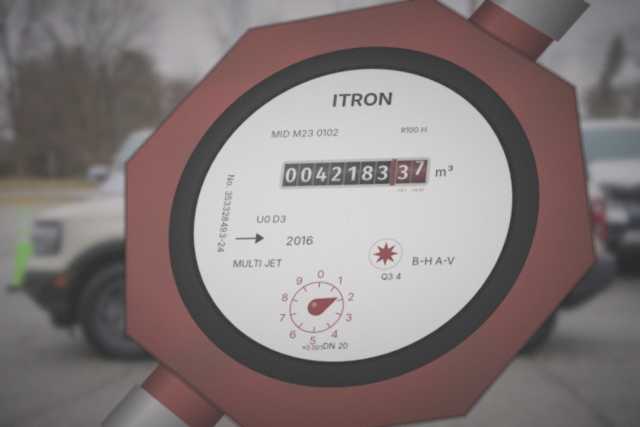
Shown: 42183.371 m³
